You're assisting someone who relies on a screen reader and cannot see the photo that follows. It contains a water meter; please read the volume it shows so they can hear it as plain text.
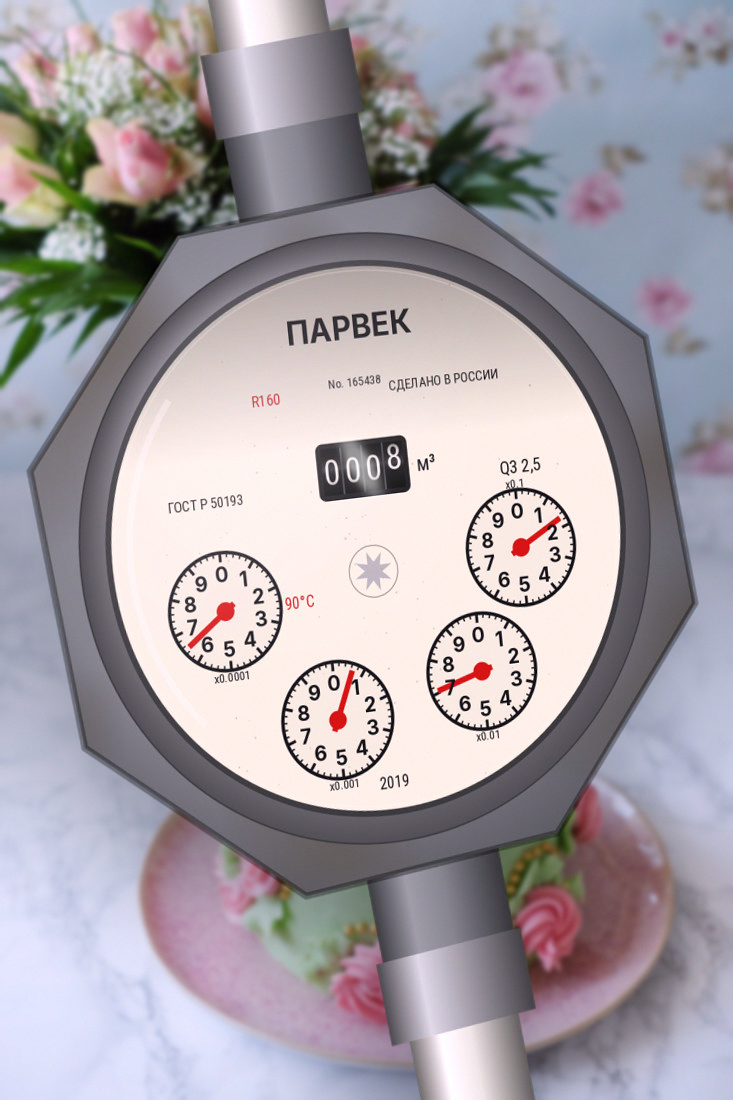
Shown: 8.1706 m³
